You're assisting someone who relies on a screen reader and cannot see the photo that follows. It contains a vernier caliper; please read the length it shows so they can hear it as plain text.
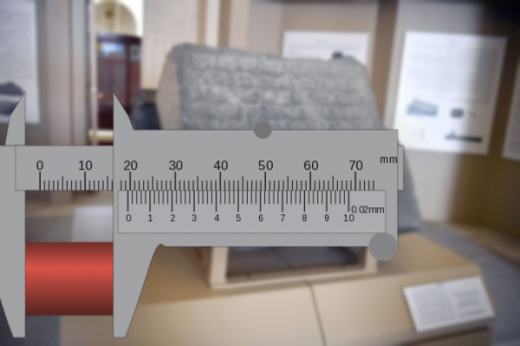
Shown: 19.5 mm
